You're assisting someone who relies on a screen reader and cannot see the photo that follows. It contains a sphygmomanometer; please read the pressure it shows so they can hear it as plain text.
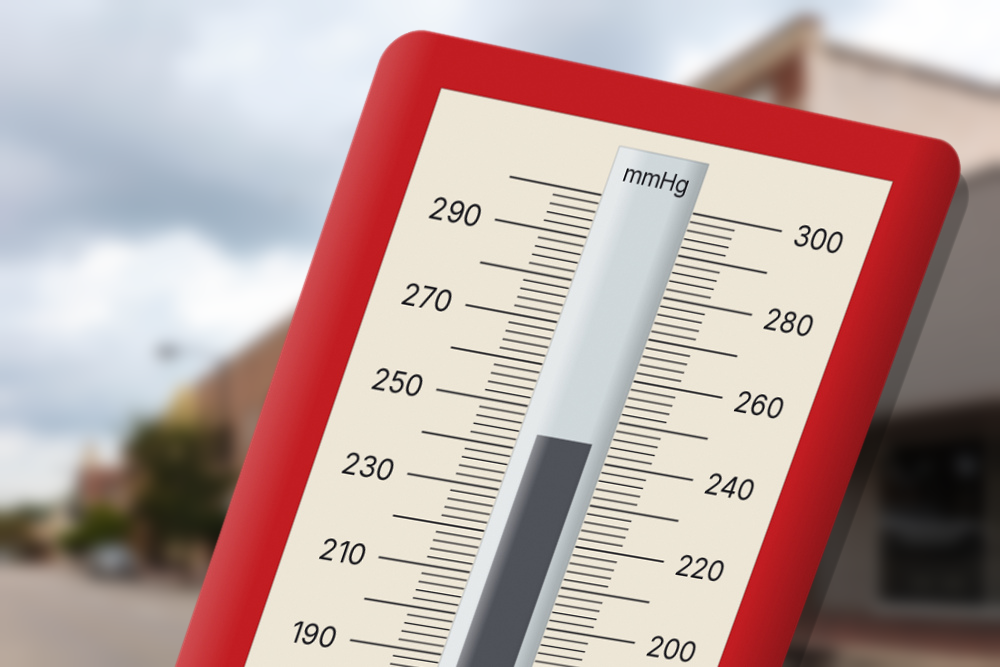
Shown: 244 mmHg
